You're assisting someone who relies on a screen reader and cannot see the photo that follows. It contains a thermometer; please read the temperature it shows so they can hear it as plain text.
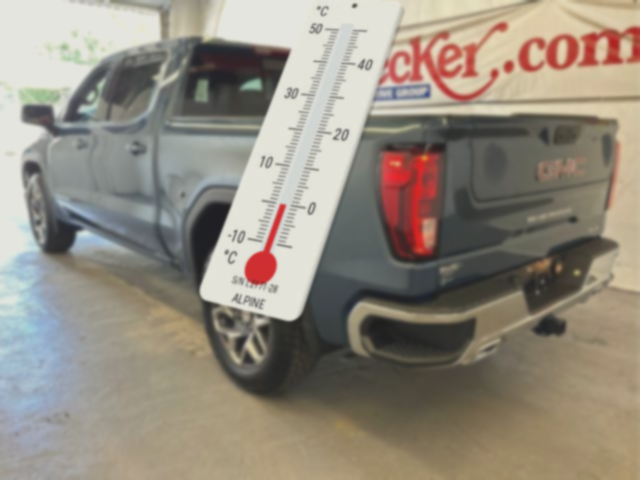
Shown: 0 °C
